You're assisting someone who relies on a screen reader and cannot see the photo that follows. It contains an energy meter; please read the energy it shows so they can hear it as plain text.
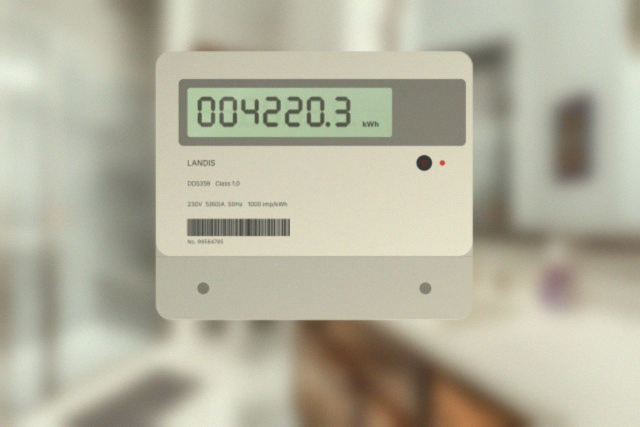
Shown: 4220.3 kWh
